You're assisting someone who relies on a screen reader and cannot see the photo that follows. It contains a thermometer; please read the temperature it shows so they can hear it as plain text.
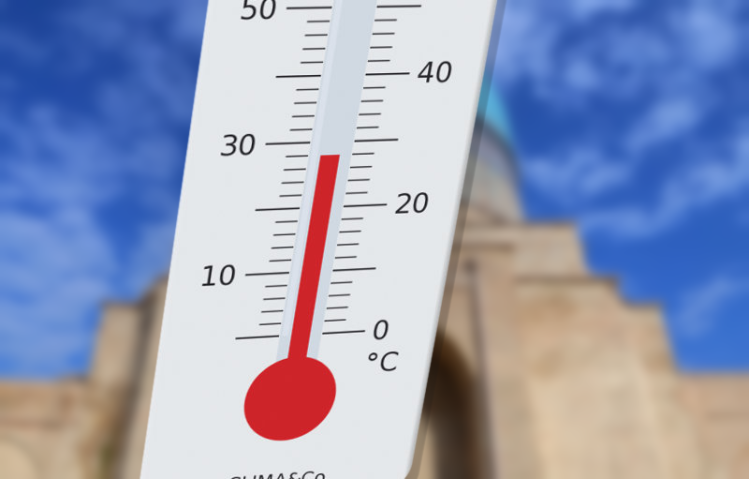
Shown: 28 °C
